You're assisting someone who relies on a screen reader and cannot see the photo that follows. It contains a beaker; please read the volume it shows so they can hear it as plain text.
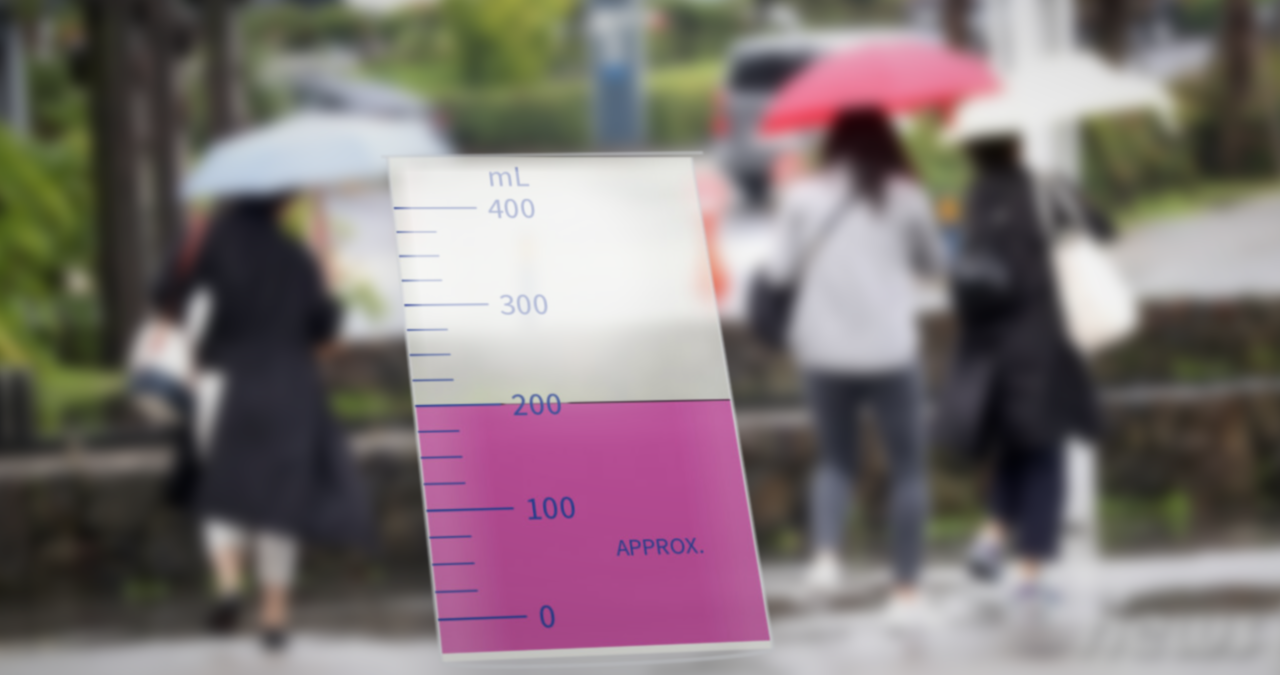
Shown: 200 mL
